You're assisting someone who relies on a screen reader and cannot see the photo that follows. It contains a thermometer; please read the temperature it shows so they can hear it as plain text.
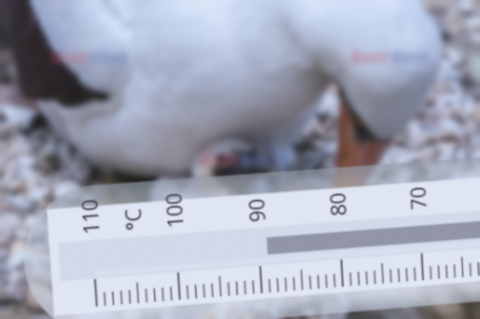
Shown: 89 °C
